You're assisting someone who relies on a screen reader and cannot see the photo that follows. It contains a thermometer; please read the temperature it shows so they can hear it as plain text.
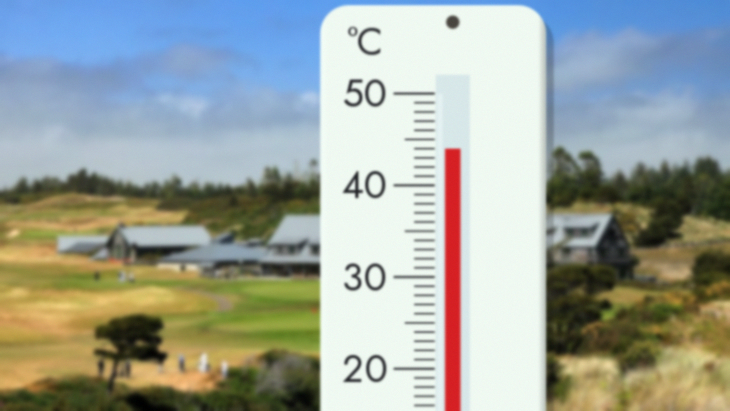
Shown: 44 °C
